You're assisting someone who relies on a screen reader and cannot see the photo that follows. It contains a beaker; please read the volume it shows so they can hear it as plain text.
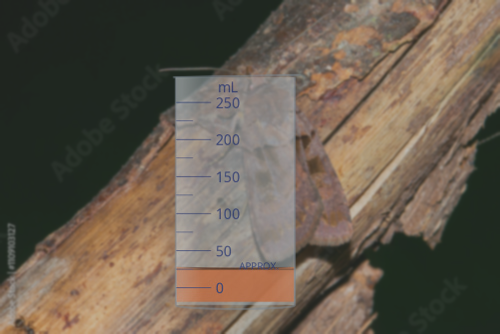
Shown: 25 mL
